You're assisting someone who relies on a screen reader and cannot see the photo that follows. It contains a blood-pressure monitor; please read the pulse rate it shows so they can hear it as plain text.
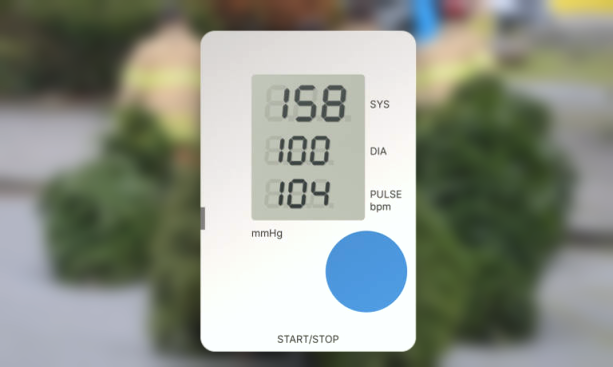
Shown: 104 bpm
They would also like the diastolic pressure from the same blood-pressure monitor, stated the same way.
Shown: 100 mmHg
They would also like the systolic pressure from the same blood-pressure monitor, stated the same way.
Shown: 158 mmHg
